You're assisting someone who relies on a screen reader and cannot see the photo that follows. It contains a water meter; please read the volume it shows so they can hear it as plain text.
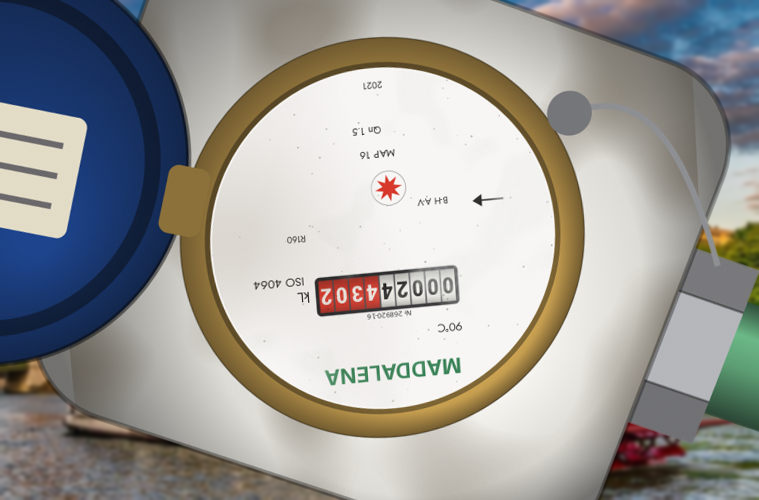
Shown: 24.4302 kL
